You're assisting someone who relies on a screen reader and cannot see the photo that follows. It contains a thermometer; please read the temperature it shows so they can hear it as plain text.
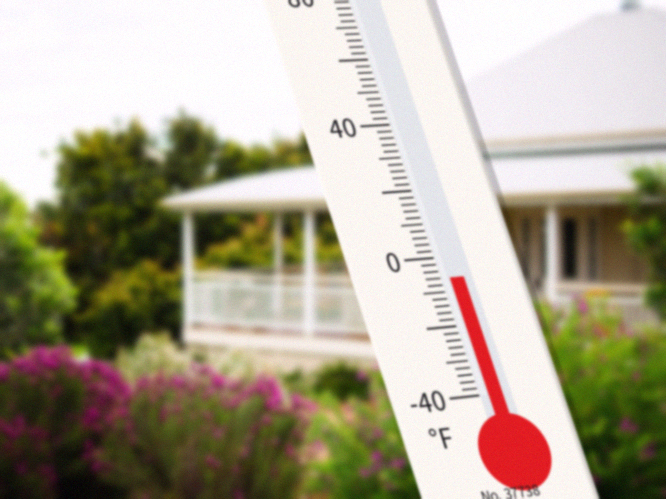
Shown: -6 °F
